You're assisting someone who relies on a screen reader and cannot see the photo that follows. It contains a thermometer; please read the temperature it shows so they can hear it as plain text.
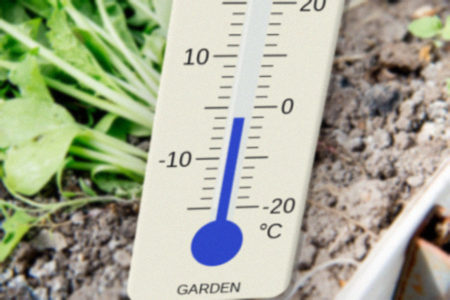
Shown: -2 °C
